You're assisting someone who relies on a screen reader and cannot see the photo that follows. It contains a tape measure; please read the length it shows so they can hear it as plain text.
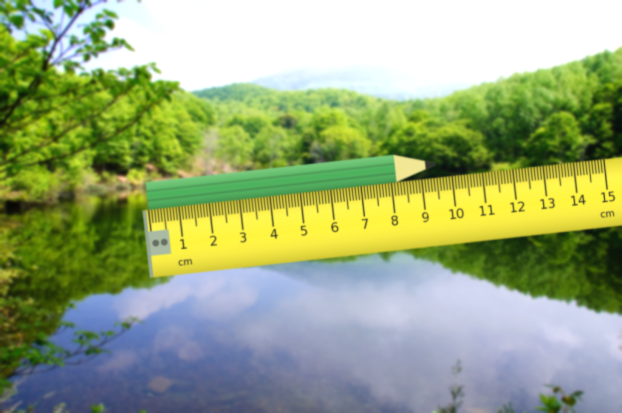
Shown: 9.5 cm
